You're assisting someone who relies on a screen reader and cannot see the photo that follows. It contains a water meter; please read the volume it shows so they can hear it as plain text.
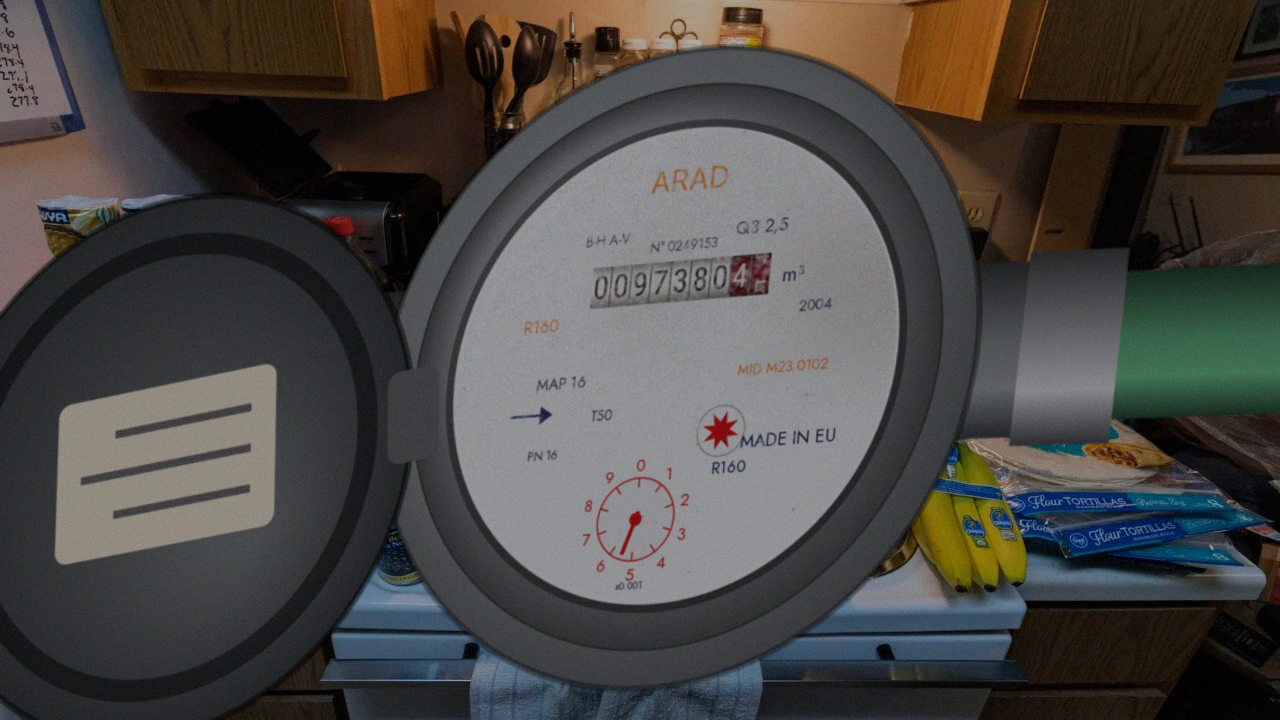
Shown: 97380.445 m³
